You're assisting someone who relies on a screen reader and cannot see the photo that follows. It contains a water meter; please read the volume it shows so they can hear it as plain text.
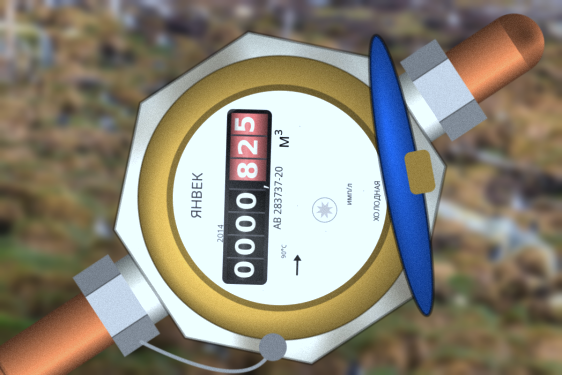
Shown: 0.825 m³
